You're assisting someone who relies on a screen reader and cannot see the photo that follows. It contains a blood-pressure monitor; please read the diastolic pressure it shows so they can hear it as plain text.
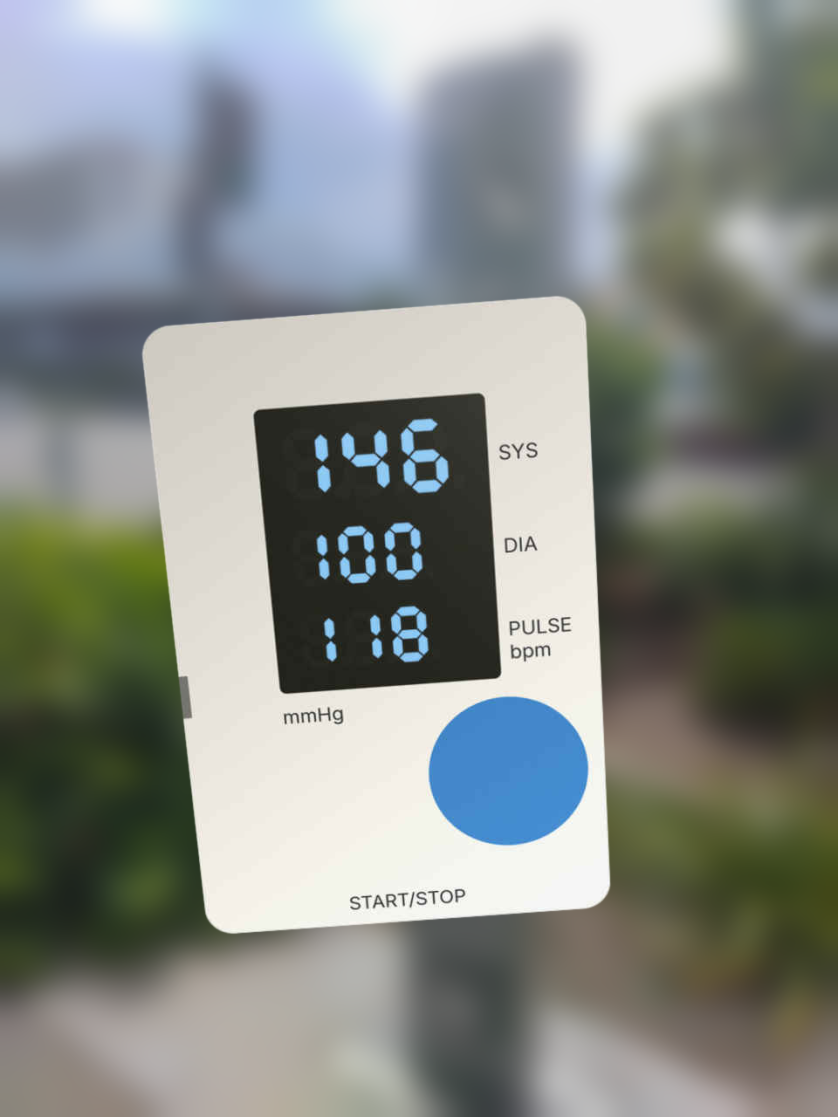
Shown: 100 mmHg
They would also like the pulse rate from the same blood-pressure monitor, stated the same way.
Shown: 118 bpm
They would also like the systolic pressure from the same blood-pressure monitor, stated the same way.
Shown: 146 mmHg
